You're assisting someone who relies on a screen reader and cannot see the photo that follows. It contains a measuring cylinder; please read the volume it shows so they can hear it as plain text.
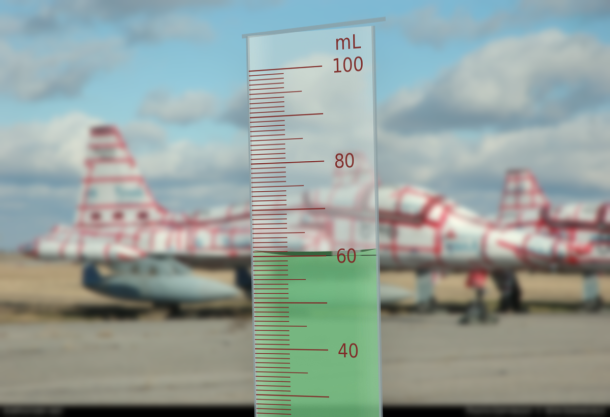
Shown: 60 mL
